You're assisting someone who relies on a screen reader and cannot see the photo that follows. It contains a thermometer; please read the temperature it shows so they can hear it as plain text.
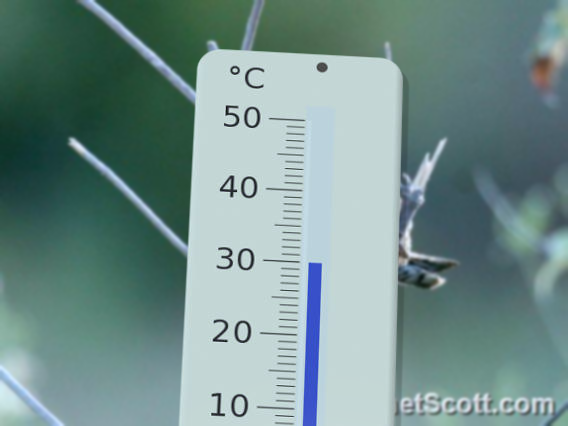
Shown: 30 °C
